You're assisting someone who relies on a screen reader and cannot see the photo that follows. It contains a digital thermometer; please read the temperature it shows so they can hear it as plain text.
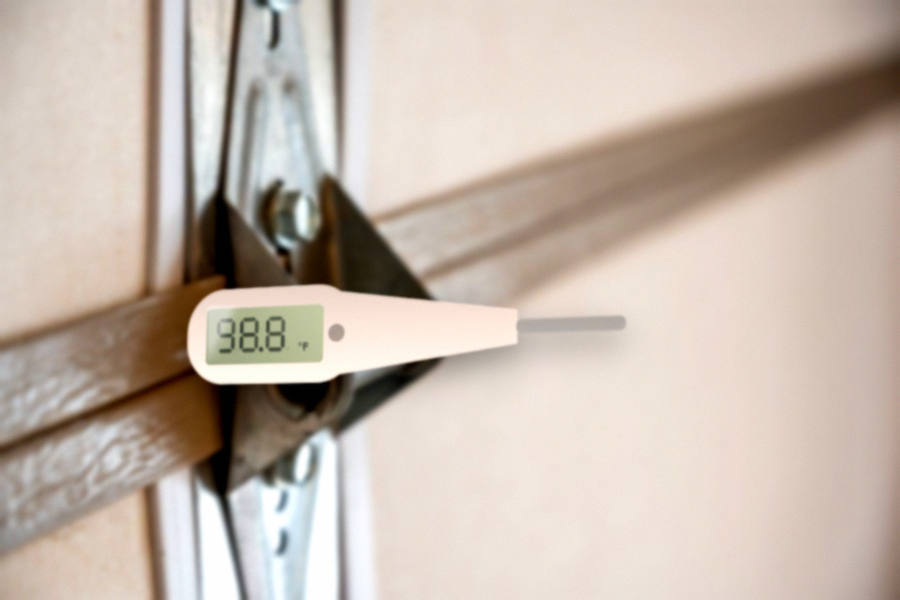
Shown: 98.8 °F
